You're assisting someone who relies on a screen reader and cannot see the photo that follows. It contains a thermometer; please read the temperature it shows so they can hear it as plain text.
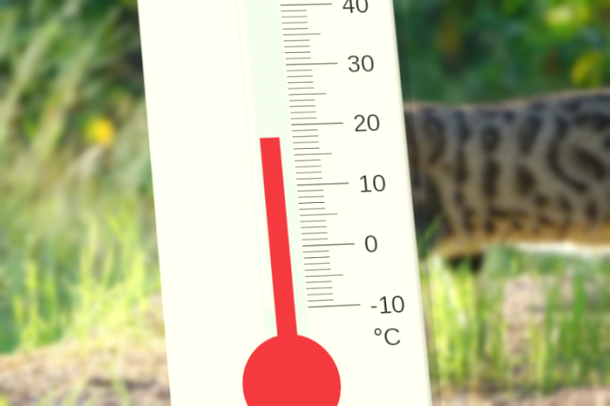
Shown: 18 °C
